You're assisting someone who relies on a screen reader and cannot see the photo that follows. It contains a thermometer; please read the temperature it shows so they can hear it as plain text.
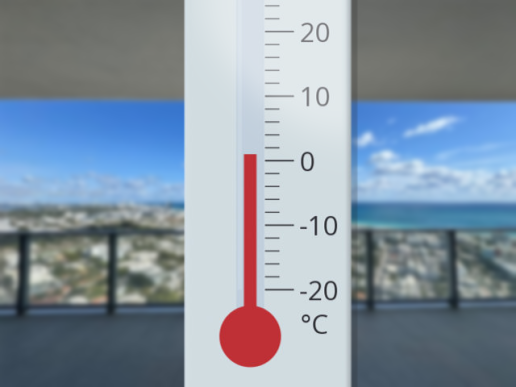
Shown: 1 °C
